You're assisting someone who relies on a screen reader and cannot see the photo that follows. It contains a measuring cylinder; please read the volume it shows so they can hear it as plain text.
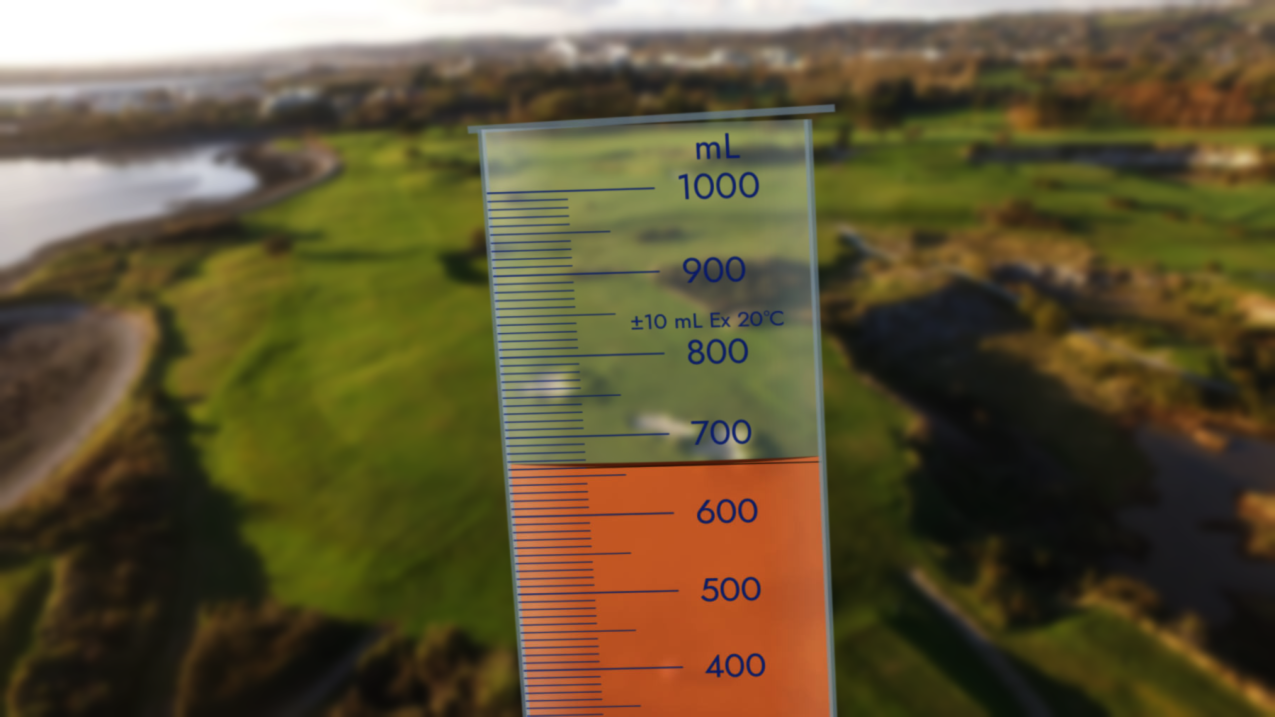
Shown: 660 mL
